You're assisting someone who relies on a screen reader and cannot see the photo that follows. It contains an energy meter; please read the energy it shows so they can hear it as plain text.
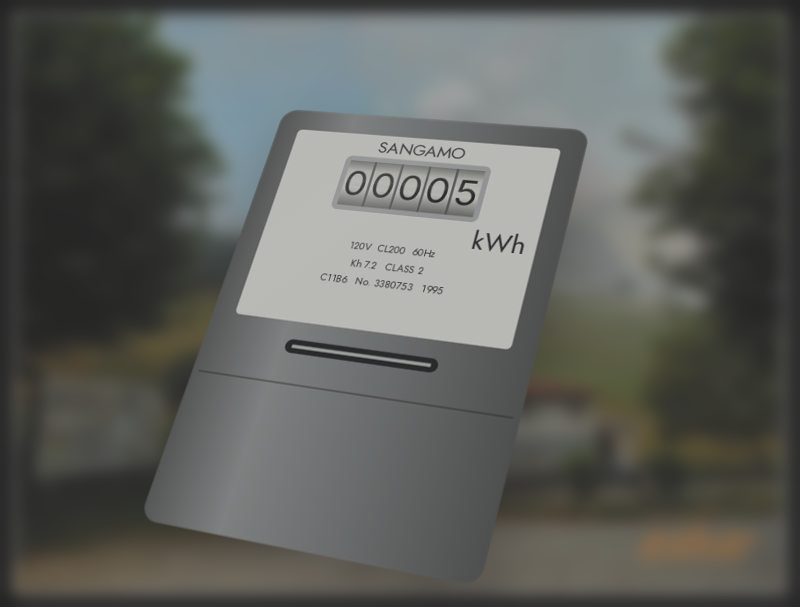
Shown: 5 kWh
